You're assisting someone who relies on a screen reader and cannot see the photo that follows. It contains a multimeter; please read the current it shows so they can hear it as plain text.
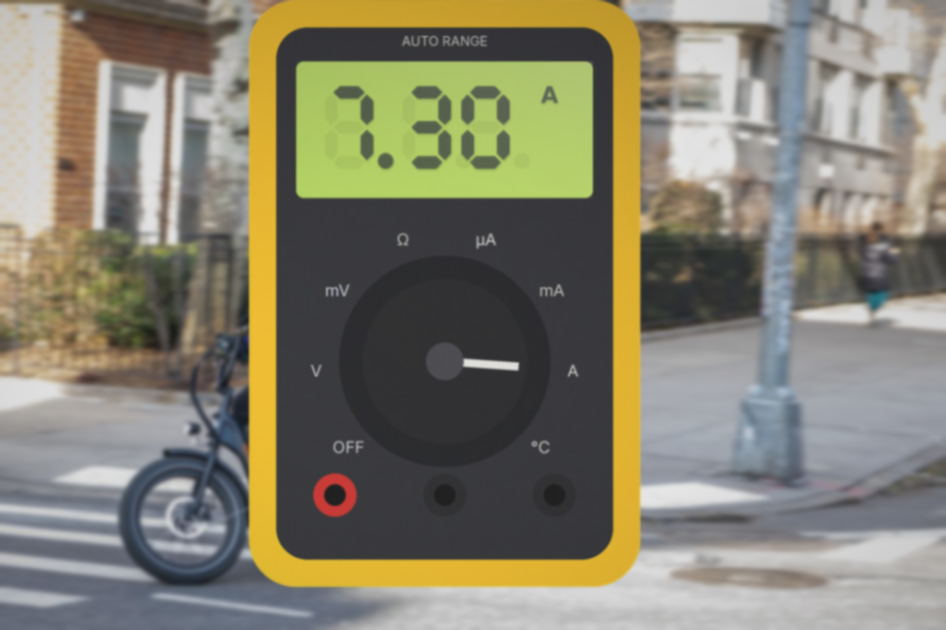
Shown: 7.30 A
